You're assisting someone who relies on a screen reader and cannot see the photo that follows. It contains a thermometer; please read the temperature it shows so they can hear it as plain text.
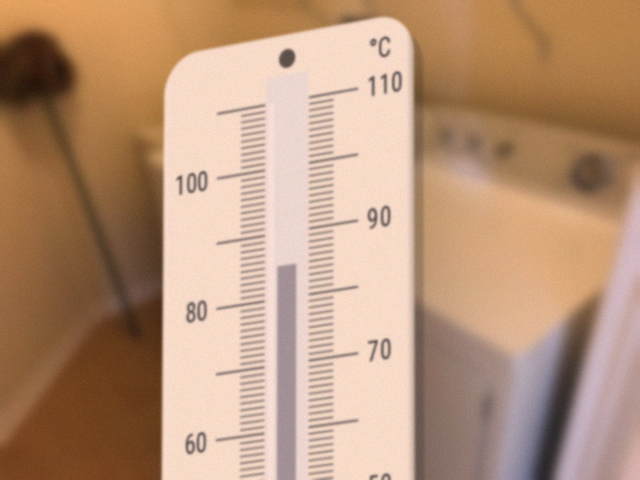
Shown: 85 °C
